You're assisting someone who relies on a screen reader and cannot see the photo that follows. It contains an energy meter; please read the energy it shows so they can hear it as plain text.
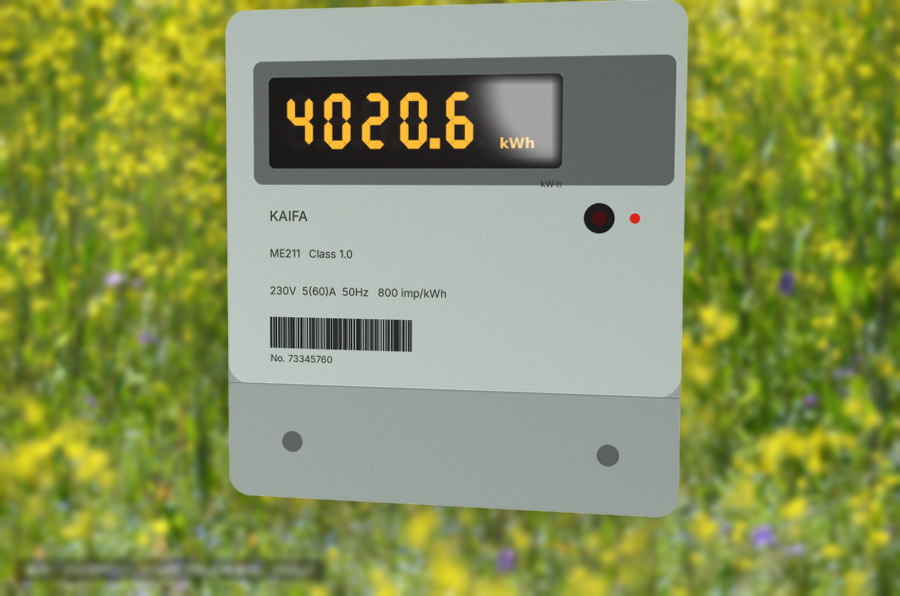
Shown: 4020.6 kWh
